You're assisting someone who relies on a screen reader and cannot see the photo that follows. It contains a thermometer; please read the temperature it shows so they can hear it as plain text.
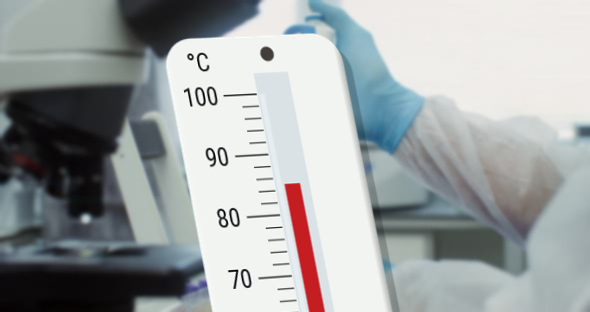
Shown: 85 °C
